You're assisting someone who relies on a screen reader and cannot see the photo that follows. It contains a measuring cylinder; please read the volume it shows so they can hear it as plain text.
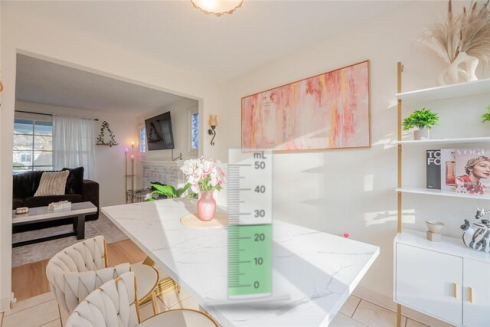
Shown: 25 mL
